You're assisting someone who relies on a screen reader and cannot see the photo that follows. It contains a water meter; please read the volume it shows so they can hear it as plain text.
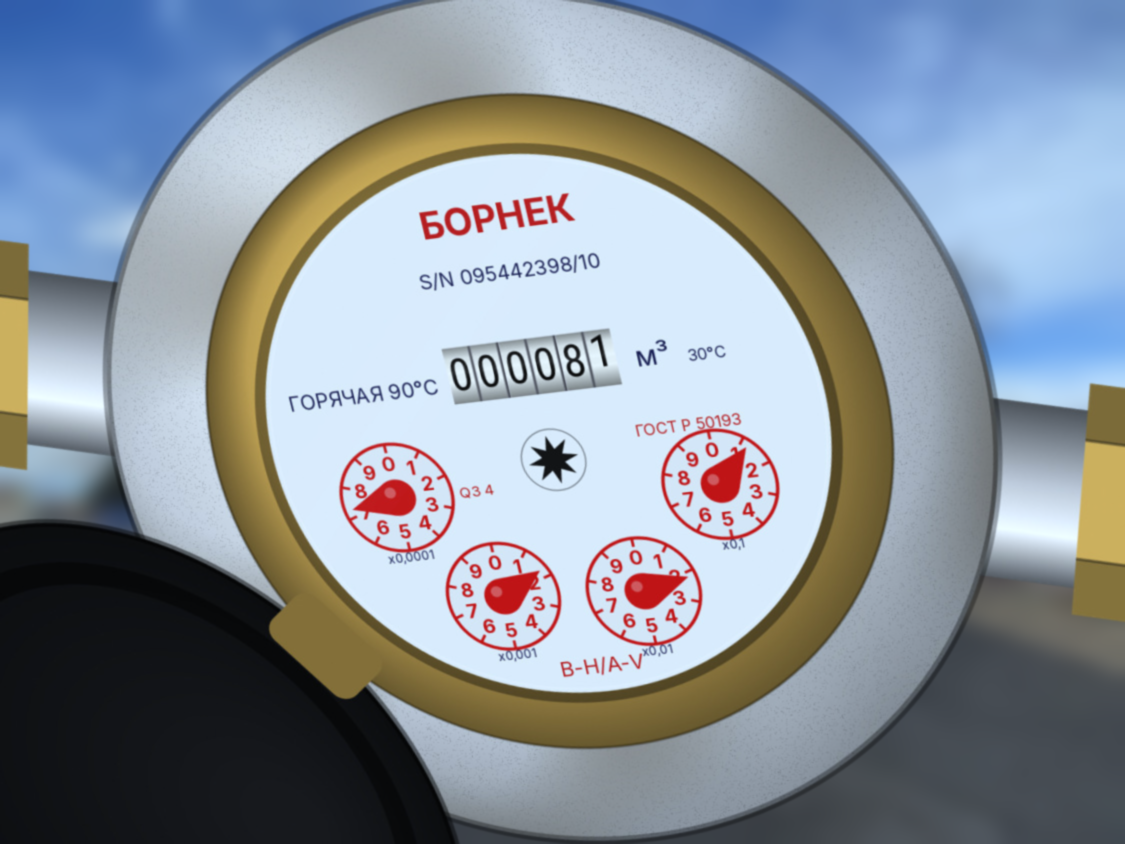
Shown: 81.1217 m³
